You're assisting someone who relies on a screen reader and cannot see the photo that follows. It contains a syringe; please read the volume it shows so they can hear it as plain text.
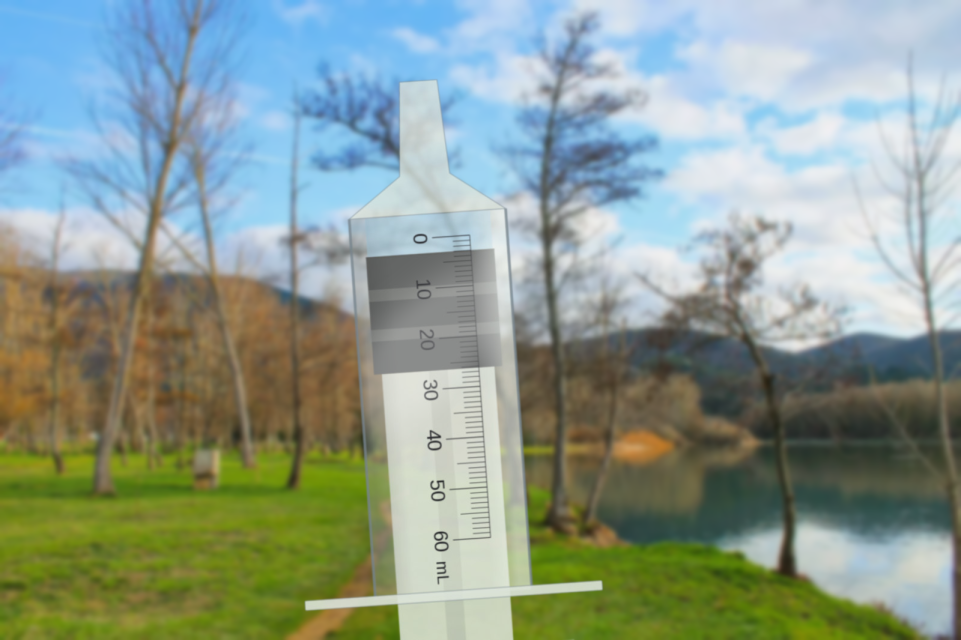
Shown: 3 mL
